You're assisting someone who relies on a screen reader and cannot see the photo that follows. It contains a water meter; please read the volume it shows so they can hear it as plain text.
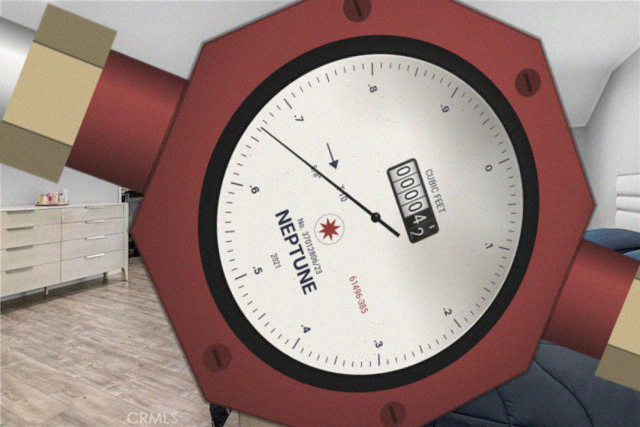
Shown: 41.66 ft³
